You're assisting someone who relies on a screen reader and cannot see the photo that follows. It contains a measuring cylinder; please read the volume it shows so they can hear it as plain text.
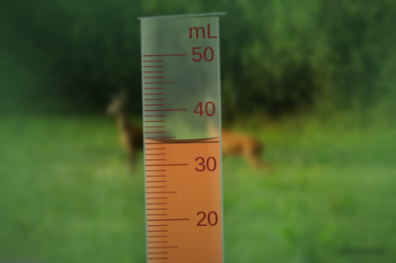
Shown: 34 mL
